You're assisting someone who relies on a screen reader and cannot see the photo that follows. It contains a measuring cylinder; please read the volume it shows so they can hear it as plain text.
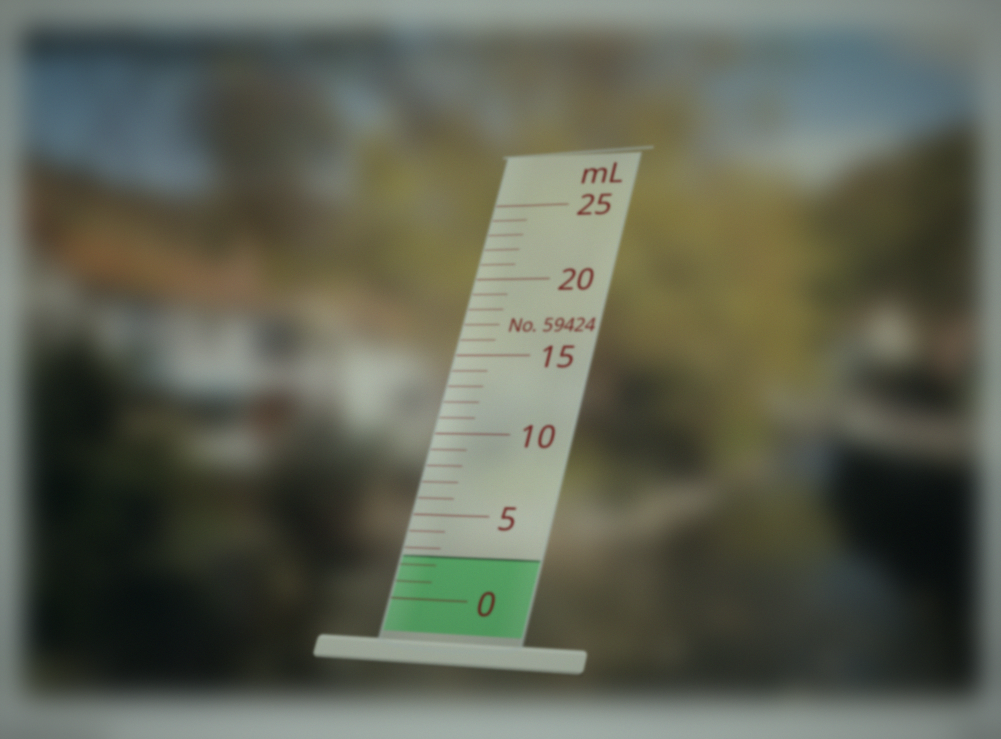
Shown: 2.5 mL
